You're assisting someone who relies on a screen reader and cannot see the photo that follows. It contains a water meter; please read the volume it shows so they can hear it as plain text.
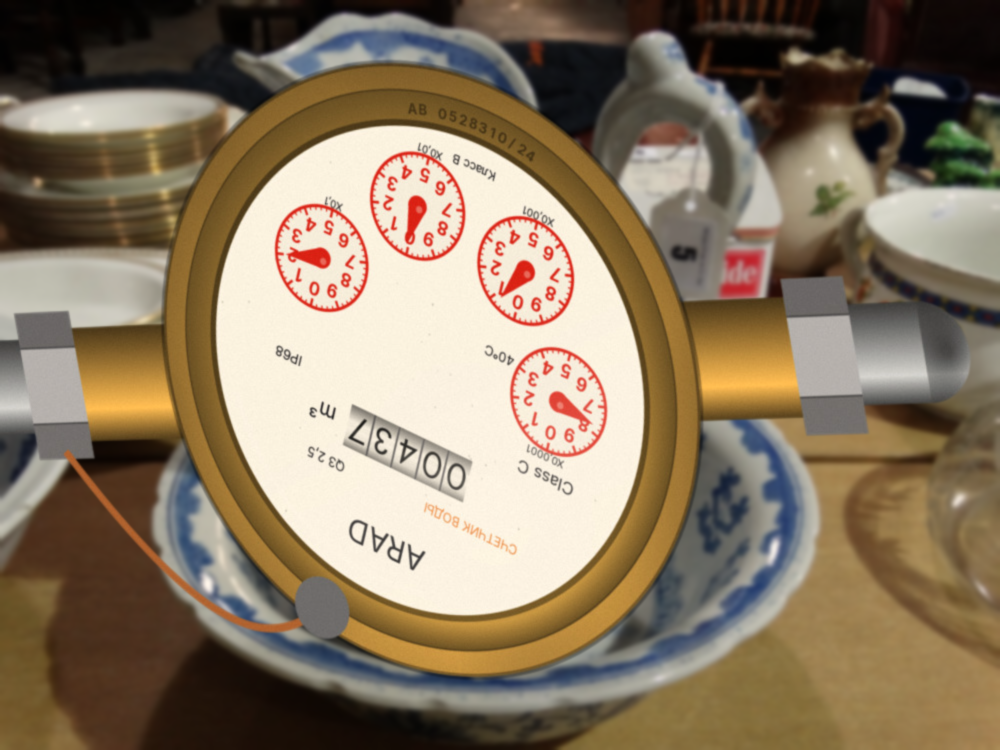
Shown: 437.2007 m³
